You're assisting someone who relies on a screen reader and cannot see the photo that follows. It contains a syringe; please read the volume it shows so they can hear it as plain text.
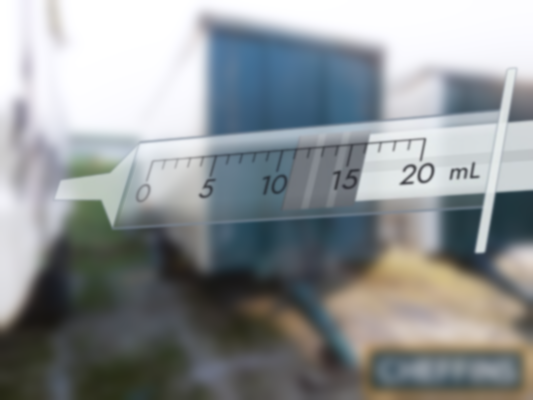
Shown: 11 mL
